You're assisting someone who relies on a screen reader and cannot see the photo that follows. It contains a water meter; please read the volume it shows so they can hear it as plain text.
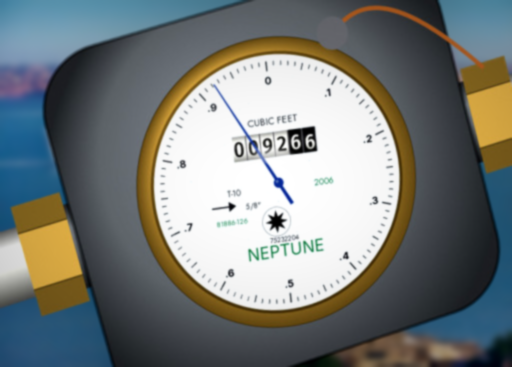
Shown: 9265.92 ft³
